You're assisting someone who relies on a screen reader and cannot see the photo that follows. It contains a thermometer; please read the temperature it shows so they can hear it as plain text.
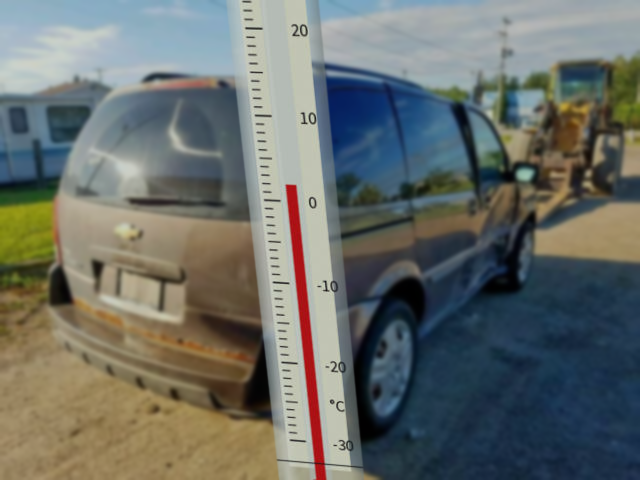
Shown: 2 °C
